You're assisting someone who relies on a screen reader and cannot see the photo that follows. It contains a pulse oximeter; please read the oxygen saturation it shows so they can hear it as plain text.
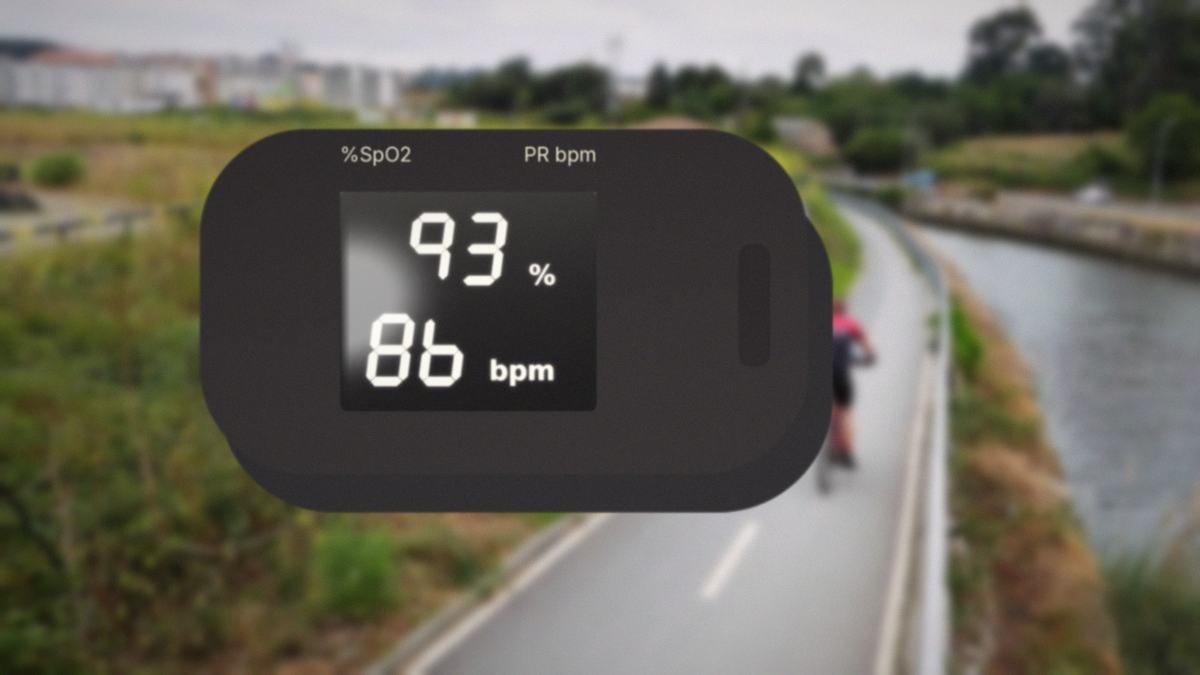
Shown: 93 %
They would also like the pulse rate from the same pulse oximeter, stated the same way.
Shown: 86 bpm
